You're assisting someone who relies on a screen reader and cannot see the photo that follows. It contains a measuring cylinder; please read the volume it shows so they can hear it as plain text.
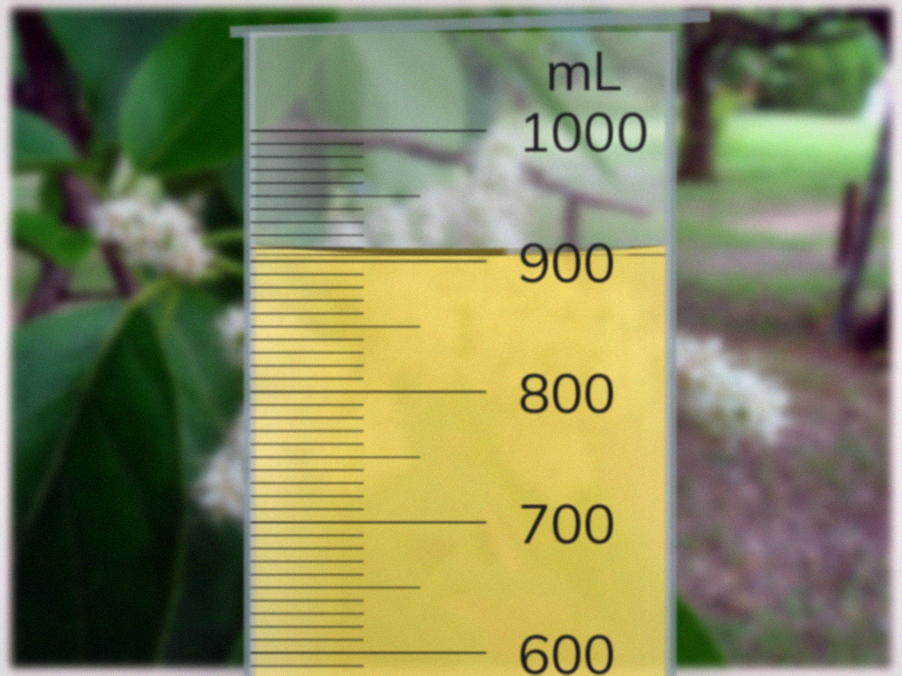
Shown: 905 mL
